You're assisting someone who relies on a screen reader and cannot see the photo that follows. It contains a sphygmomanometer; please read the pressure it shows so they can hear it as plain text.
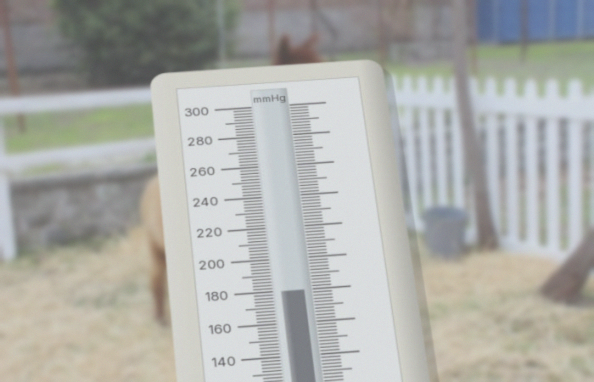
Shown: 180 mmHg
